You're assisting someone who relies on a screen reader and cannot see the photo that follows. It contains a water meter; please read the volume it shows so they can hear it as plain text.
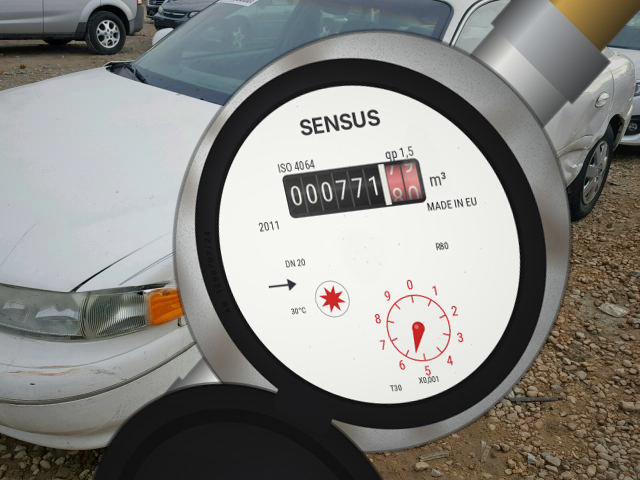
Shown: 771.795 m³
